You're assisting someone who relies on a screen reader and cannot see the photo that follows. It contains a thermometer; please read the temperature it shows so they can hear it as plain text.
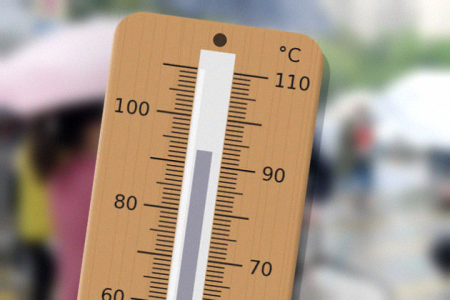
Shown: 93 °C
